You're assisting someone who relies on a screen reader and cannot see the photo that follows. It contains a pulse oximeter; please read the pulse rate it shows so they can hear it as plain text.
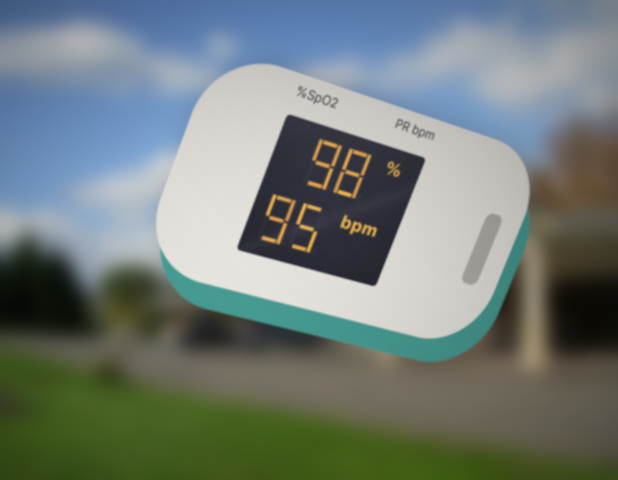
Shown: 95 bpm
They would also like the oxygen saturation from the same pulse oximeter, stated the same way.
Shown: 98 %
